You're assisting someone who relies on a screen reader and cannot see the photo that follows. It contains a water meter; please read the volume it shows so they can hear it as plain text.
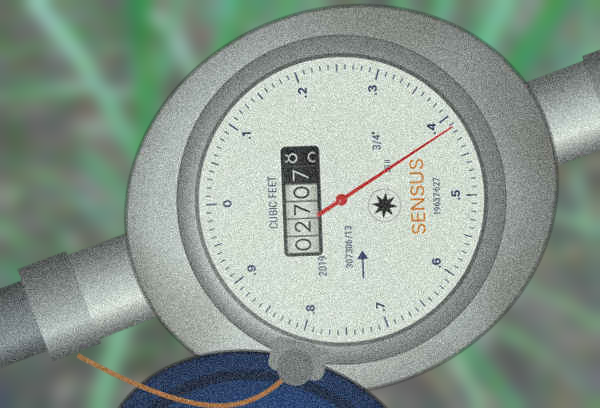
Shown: 27078.41 ft³
